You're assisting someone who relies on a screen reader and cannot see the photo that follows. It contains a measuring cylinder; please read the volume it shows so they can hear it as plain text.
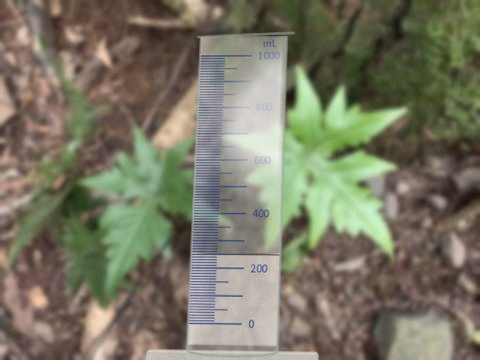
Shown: 250 mL
